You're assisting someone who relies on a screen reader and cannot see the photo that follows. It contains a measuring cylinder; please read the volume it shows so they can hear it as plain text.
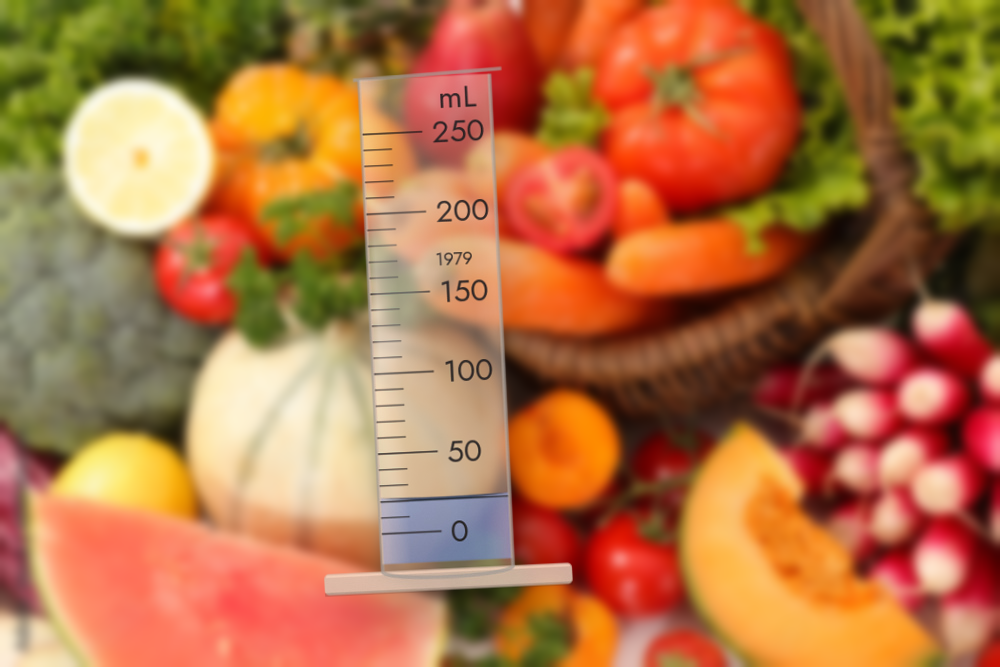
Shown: 20 mL
